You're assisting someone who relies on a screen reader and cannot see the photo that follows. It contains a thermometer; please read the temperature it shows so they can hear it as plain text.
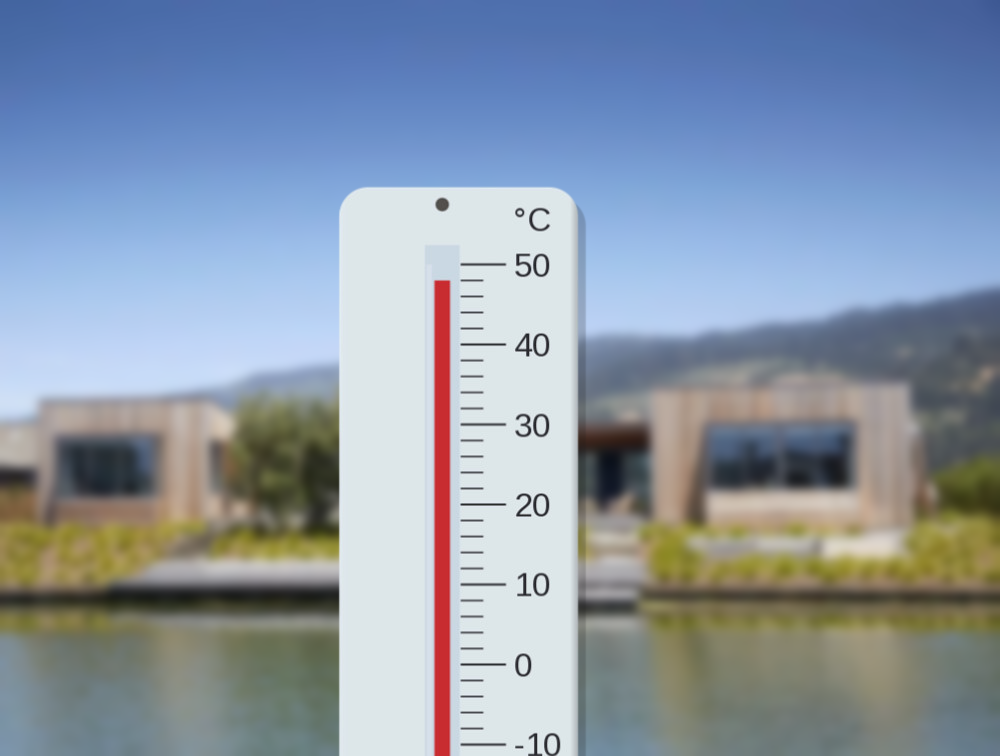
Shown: 48 °C
